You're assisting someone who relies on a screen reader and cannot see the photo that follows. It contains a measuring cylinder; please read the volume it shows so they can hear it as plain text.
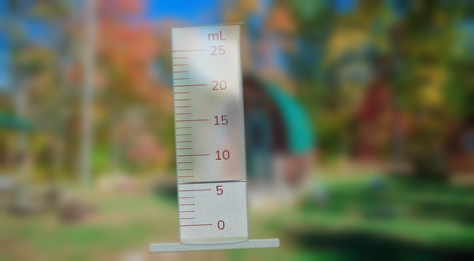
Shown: 6 mL
